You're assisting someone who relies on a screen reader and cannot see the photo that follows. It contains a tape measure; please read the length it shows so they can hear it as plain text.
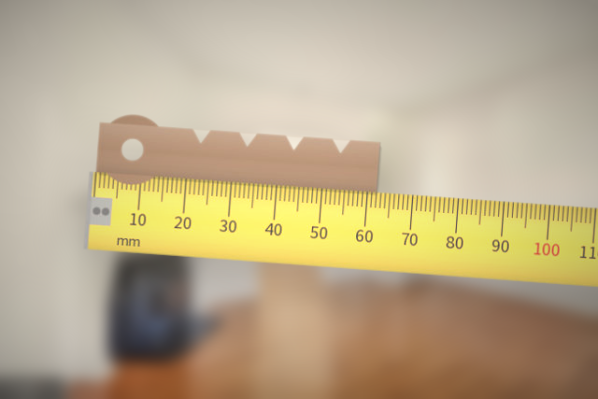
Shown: 62 mm
